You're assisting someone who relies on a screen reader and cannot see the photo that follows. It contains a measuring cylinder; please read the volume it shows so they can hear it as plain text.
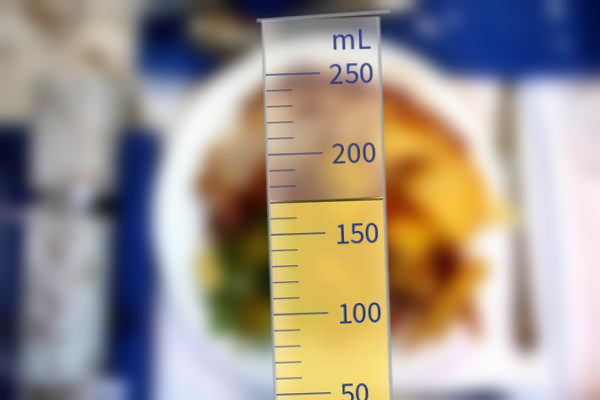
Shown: 170 mL
